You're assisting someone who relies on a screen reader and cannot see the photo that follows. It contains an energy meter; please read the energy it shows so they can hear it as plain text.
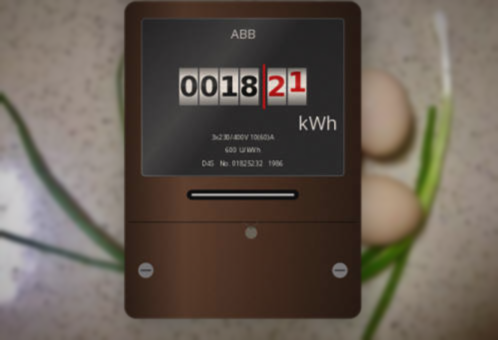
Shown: 18.21 kWh
